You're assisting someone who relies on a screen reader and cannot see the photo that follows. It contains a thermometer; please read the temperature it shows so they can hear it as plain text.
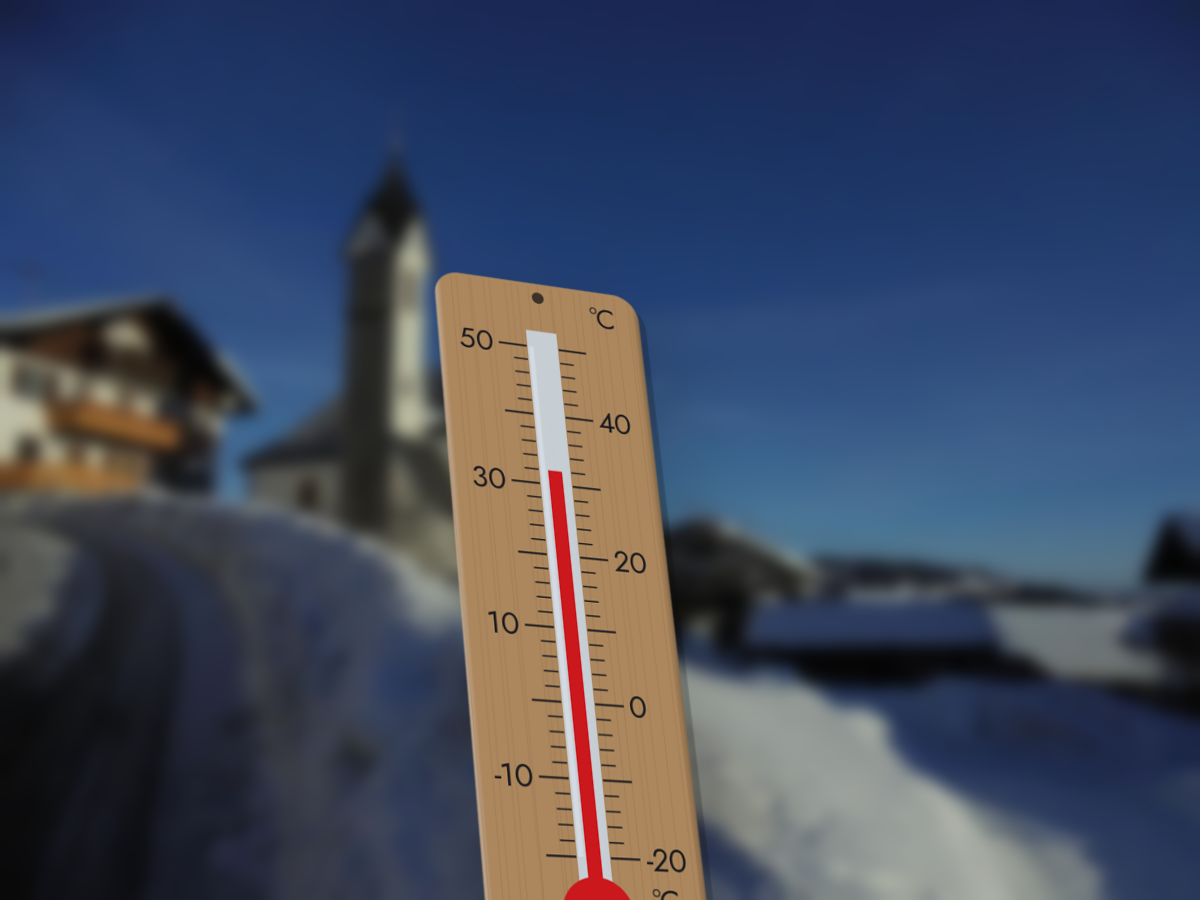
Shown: 32 °C
